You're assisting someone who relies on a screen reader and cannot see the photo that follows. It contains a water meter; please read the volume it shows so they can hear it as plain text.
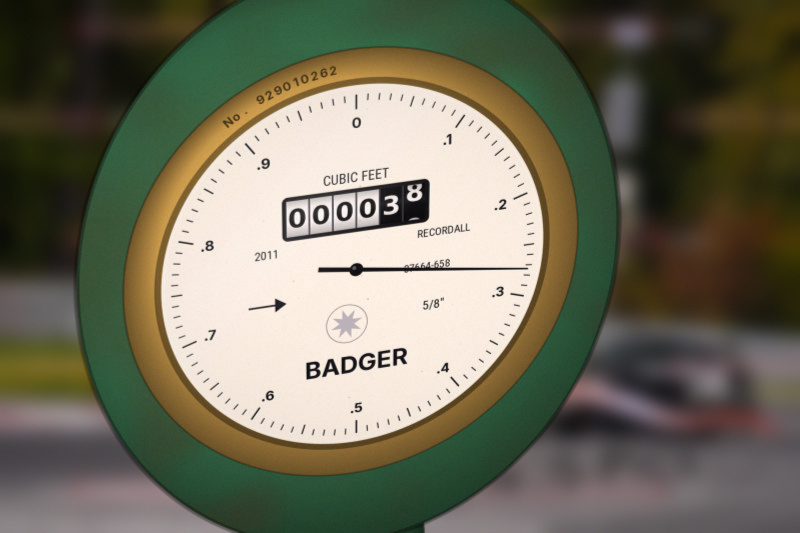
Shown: 38.27 ft³
